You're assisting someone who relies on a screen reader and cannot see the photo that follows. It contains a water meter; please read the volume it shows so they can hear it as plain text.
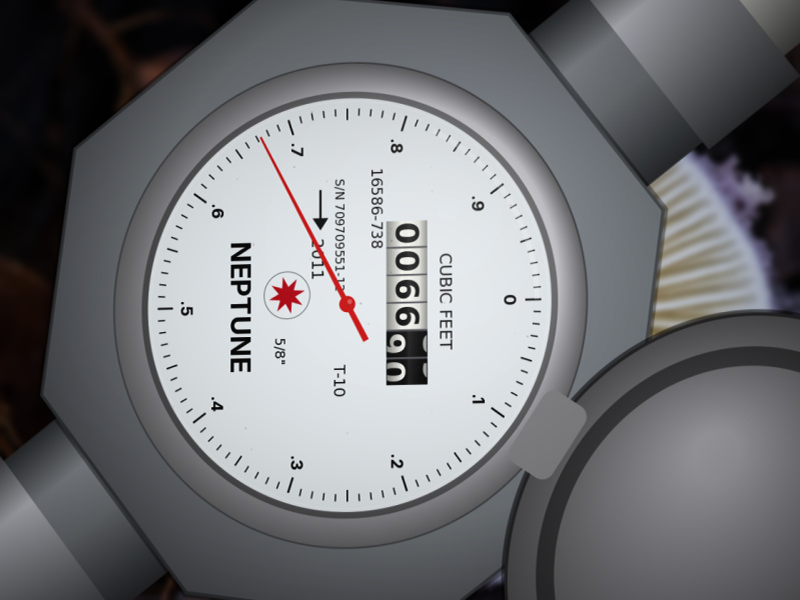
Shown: 6689.67 ft³
